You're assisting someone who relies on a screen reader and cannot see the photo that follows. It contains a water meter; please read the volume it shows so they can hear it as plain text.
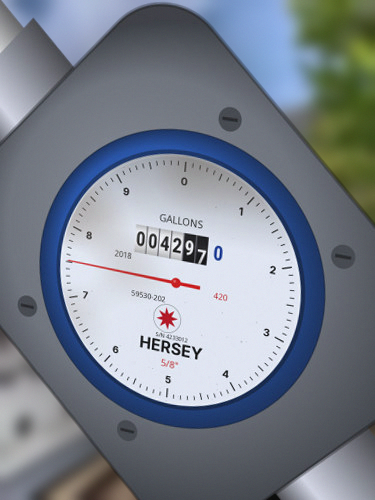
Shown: 42967.5 gal
